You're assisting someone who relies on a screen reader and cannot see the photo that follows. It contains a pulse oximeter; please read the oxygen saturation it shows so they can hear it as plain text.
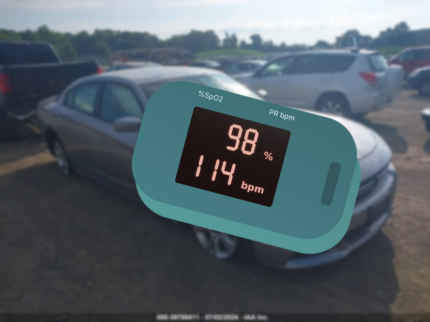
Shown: 98 %
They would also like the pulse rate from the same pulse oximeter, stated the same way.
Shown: 114 bpm
